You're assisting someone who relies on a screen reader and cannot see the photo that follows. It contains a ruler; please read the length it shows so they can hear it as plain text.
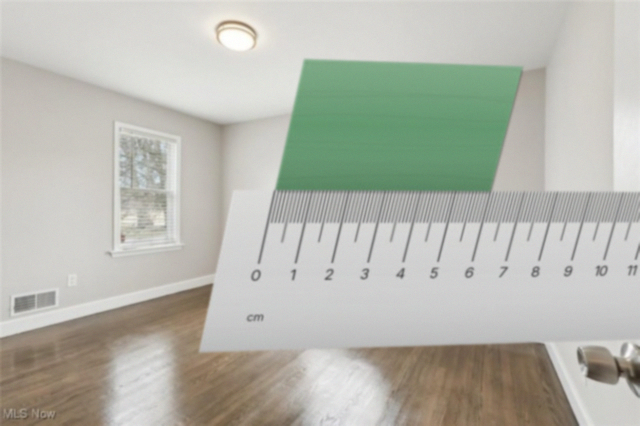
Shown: 6 cm
